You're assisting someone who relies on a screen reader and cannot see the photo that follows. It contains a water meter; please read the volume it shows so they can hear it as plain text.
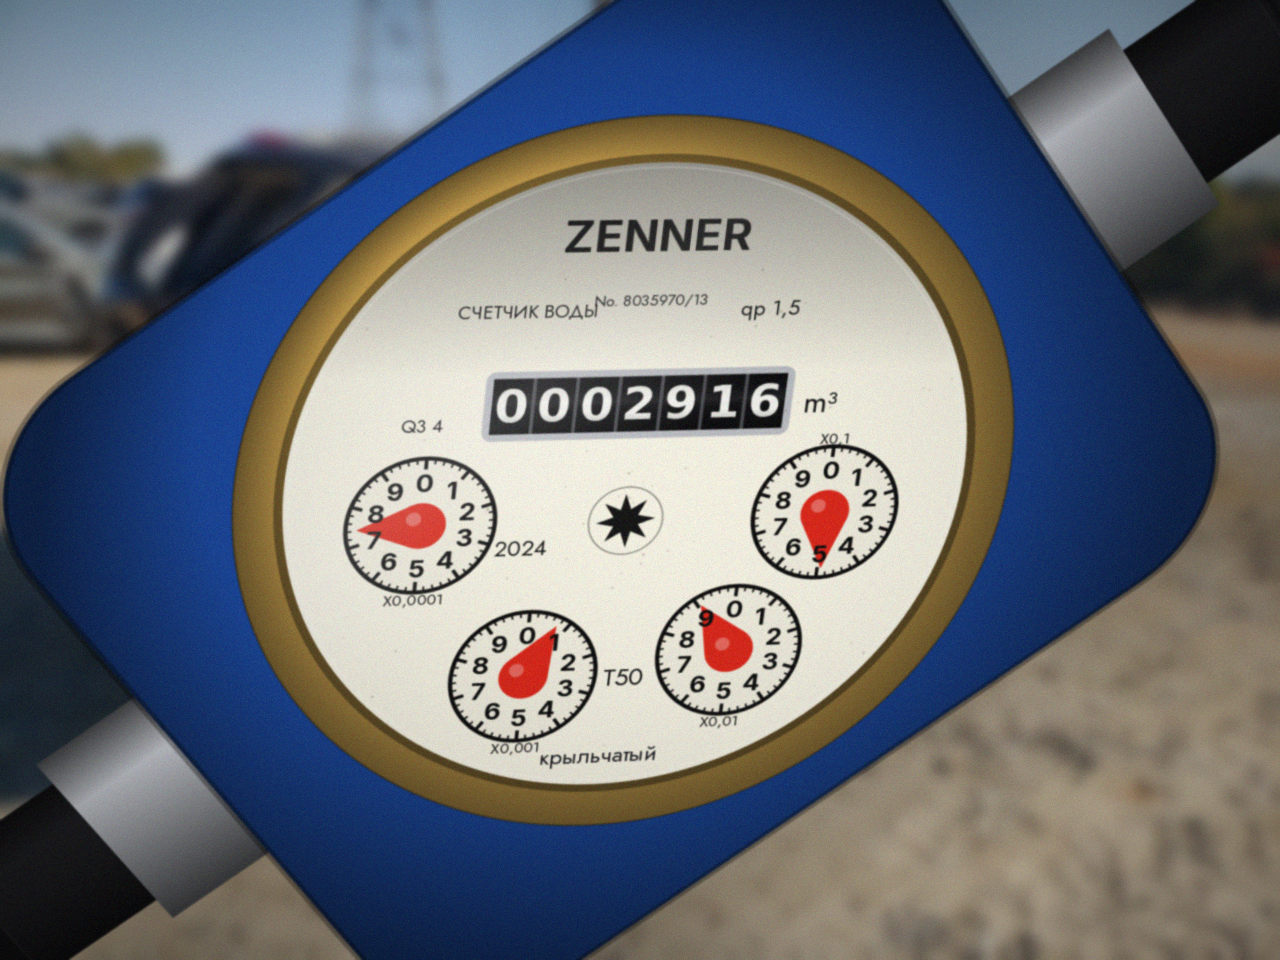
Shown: 2916.4907 m³
